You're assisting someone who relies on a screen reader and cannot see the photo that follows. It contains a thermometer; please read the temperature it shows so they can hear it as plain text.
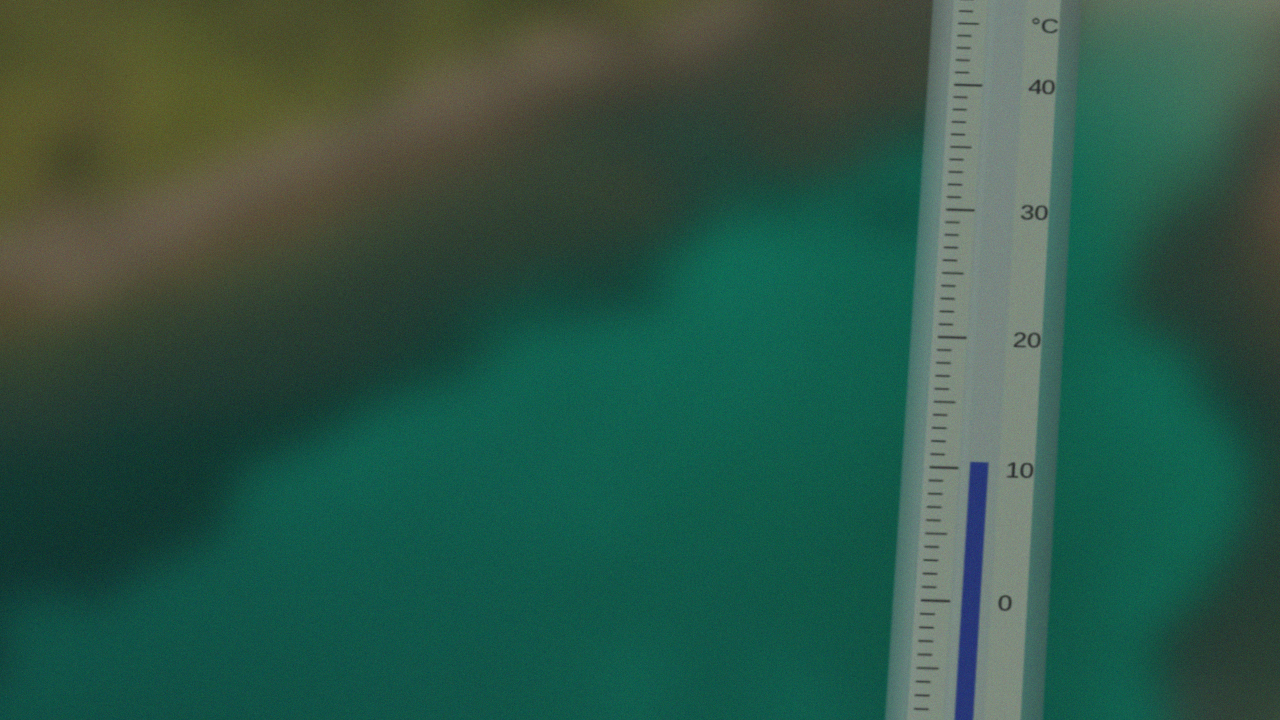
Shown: 10.5 °C
